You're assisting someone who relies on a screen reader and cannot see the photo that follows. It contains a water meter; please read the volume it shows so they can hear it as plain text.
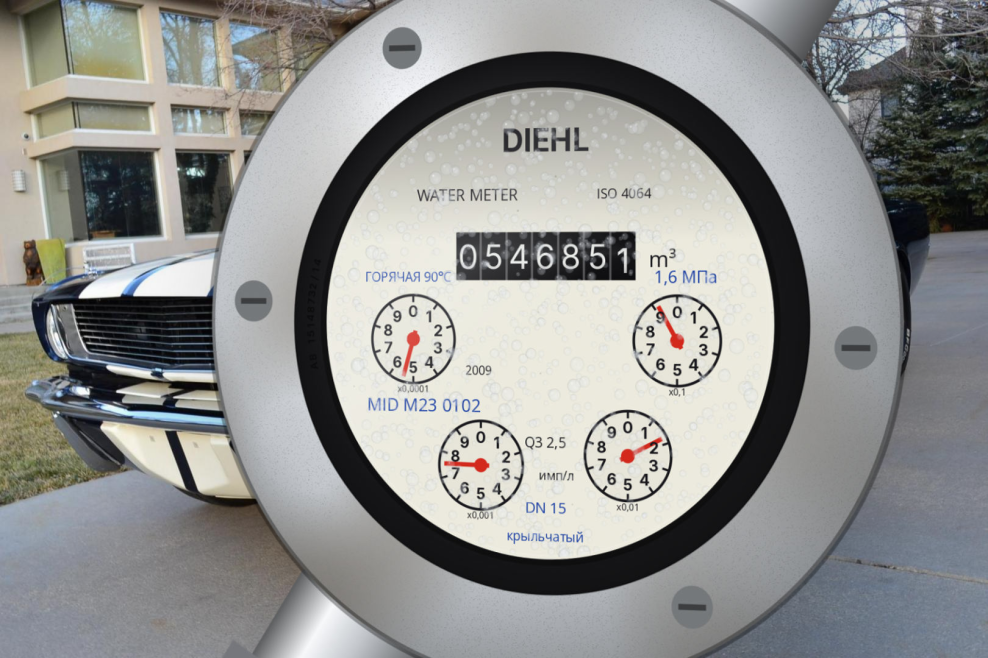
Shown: 546850.9175 m³
